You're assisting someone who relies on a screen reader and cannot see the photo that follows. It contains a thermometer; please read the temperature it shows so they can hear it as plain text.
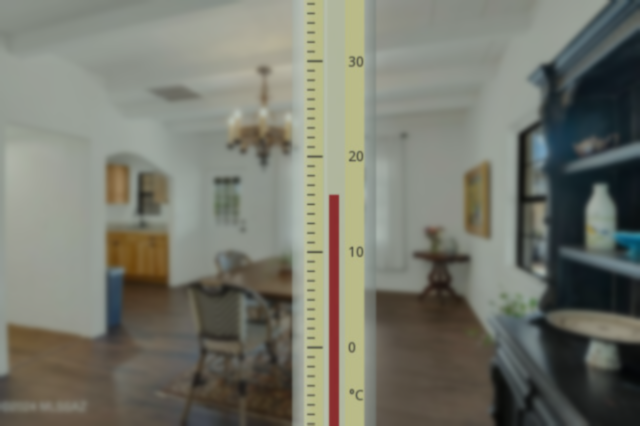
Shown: 16 °C
